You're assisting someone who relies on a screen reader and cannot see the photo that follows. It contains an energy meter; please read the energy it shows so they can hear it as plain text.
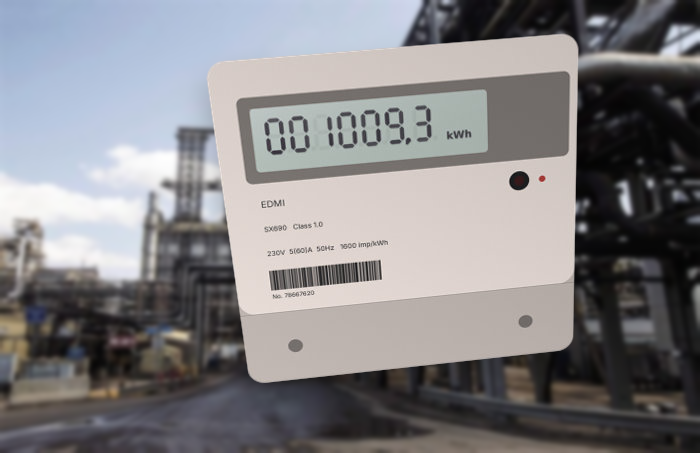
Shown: 1009.3 kWh
